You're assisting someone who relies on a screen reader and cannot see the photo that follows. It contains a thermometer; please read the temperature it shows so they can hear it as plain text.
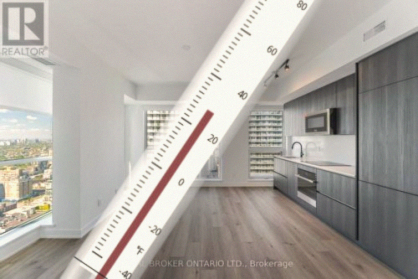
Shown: 28 °F
